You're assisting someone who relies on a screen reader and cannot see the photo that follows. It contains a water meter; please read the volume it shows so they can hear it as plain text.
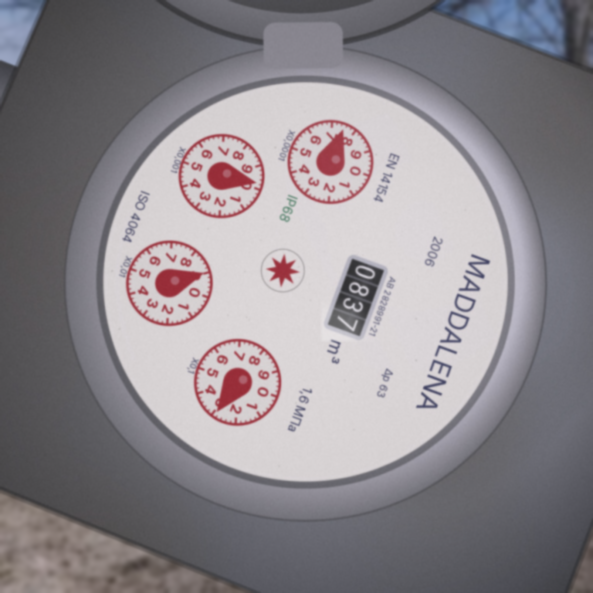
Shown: 837.2897 m³
